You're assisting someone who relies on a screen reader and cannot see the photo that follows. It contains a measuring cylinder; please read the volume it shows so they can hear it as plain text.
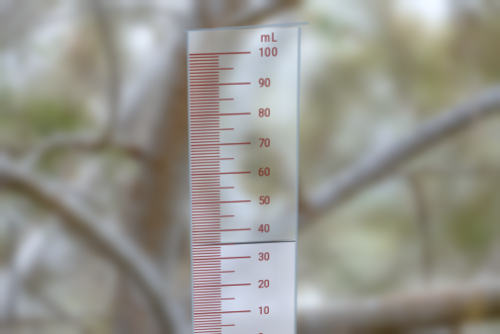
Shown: 35 mL
